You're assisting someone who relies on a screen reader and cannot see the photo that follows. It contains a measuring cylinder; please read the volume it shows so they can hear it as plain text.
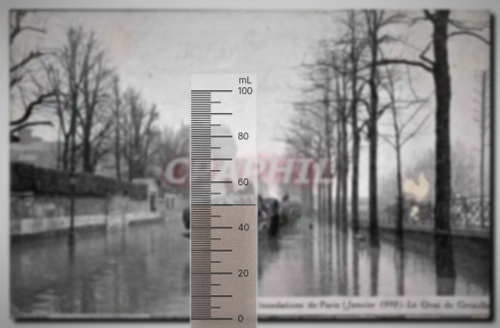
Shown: 50 mL
